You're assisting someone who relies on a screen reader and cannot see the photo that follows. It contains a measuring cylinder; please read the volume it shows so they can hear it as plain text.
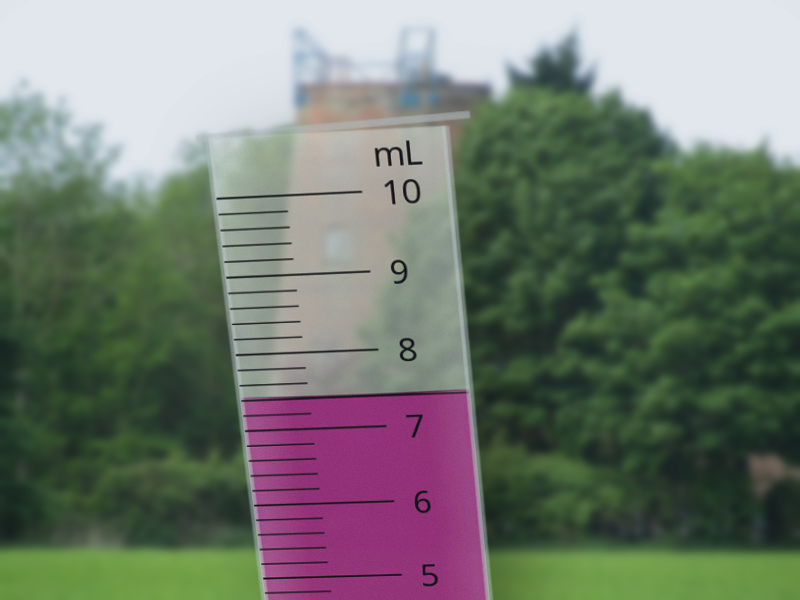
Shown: 7.4 mL
